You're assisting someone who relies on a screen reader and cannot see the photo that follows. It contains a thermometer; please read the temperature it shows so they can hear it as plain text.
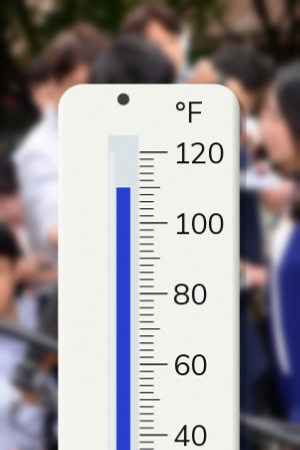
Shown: 110 °F
